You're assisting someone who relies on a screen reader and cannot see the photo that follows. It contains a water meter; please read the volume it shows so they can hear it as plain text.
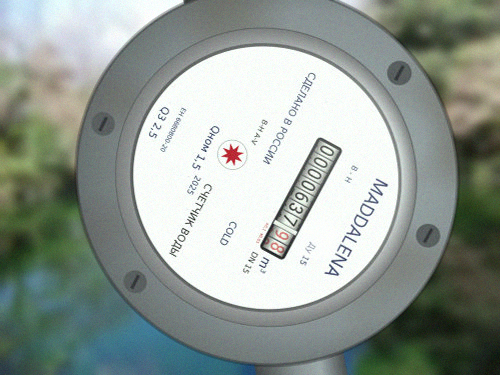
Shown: 637.98 m³
